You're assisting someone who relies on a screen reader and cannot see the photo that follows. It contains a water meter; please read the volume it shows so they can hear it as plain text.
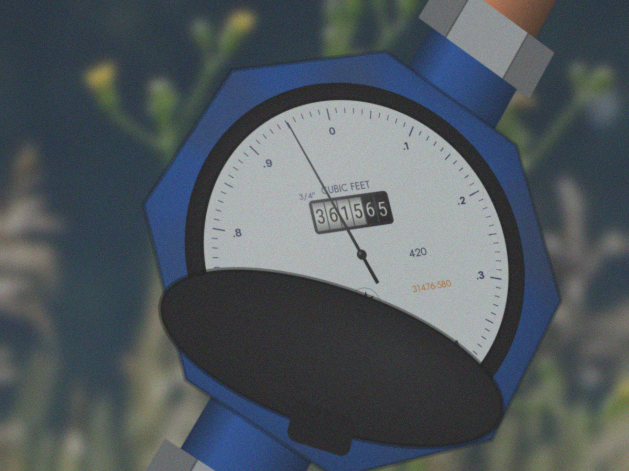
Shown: 361564.95 ft³
